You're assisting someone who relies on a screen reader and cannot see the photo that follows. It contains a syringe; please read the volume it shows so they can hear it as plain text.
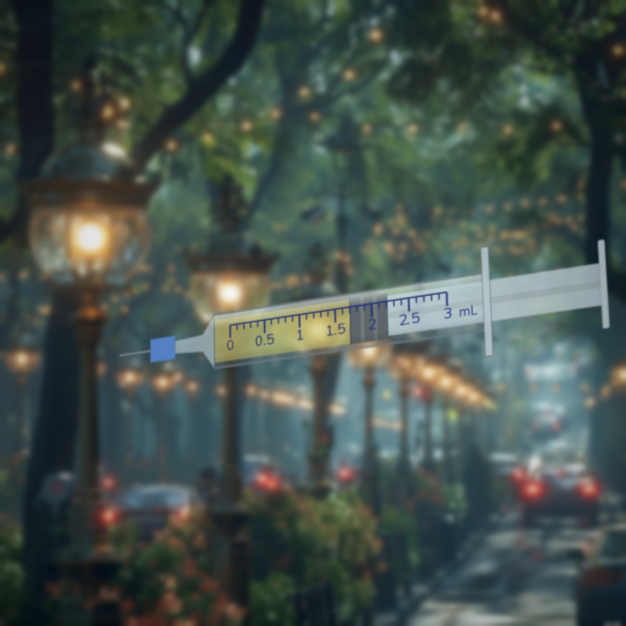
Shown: 1.7 mL
